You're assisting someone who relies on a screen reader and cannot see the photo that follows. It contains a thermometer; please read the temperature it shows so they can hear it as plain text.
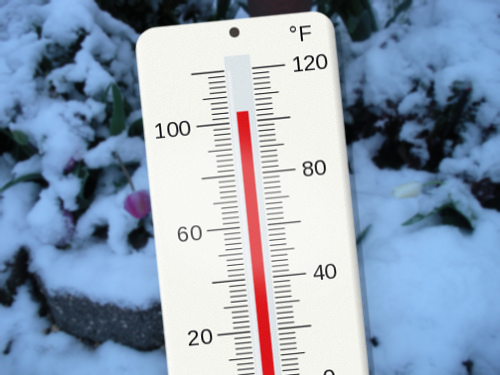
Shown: 104 °F
